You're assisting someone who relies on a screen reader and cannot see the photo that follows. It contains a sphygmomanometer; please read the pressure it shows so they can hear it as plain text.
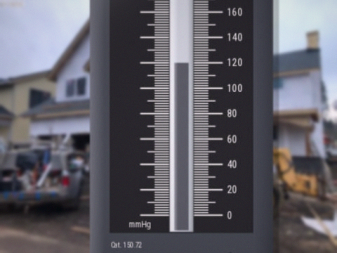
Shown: 120 mmHg
